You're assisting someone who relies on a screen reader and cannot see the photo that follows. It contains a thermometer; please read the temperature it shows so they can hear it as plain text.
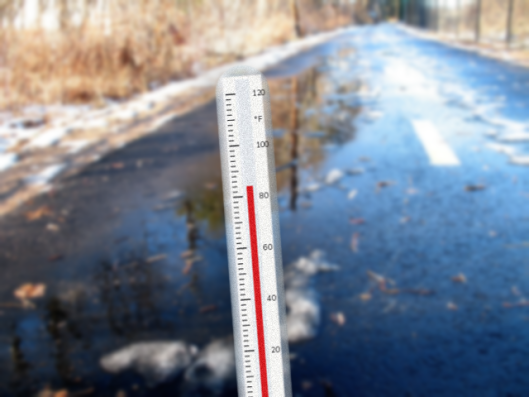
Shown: 84 °F
